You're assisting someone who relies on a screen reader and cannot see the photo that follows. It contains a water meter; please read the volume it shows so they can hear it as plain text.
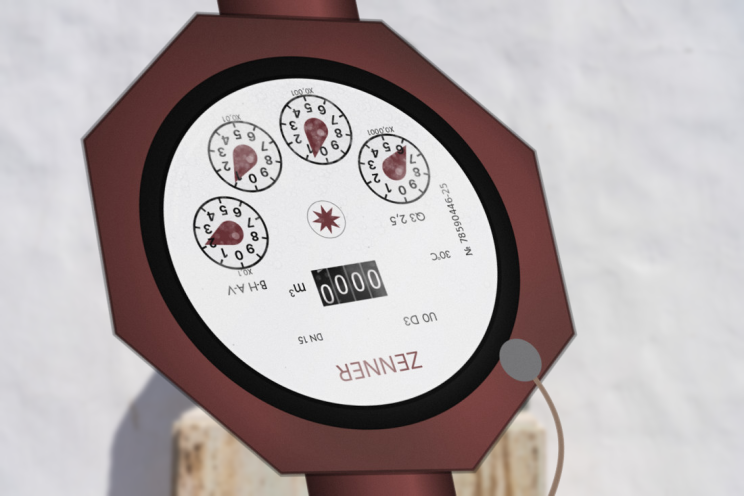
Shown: 0.2106 m³
